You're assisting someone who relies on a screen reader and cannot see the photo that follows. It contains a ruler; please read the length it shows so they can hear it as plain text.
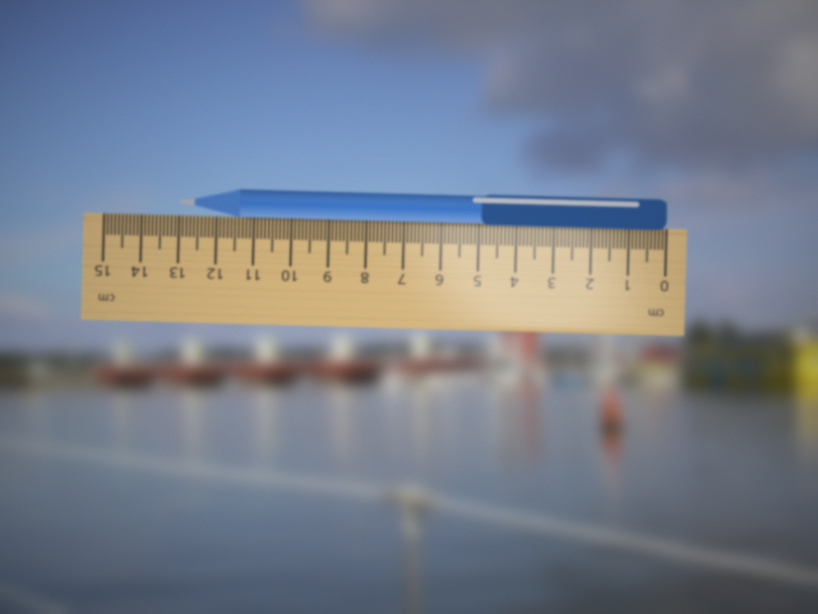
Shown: 13 cm
